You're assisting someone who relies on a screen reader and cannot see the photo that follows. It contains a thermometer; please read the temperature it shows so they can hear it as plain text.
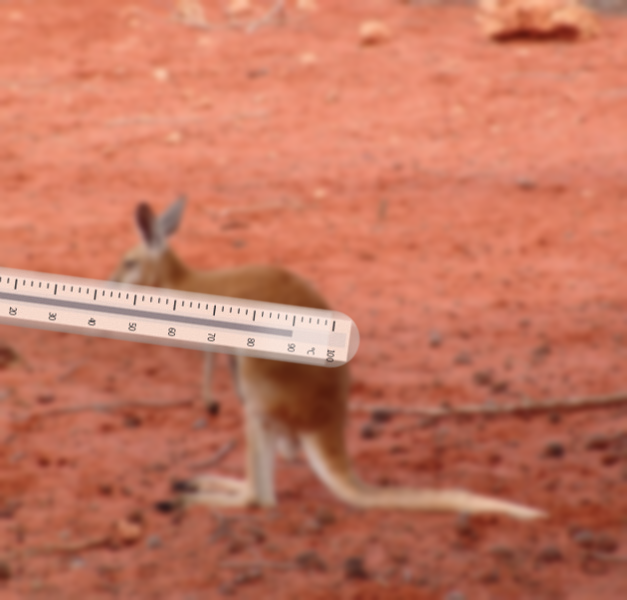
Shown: 90 °C
